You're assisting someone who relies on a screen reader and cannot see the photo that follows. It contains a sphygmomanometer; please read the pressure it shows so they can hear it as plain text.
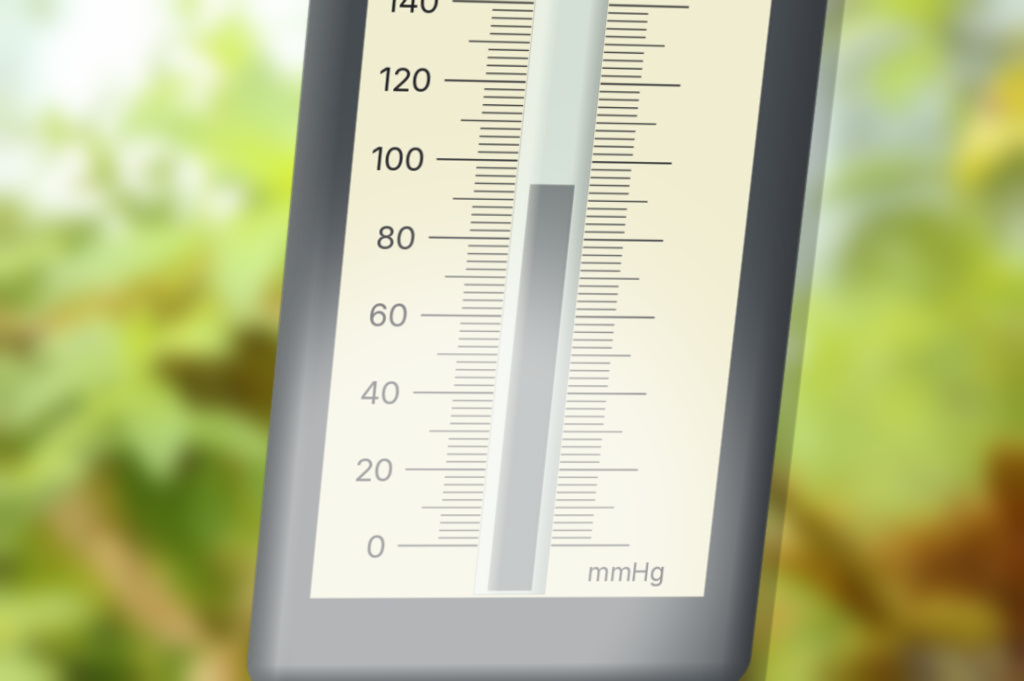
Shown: 94 mmHg
